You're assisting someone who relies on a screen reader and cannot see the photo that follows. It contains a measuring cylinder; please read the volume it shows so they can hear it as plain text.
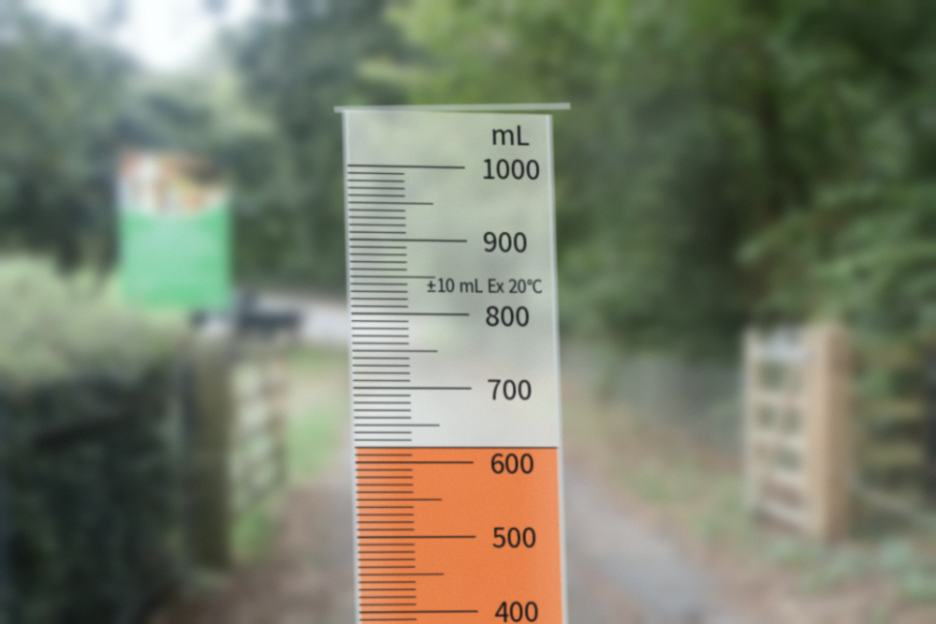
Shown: 620 mL
